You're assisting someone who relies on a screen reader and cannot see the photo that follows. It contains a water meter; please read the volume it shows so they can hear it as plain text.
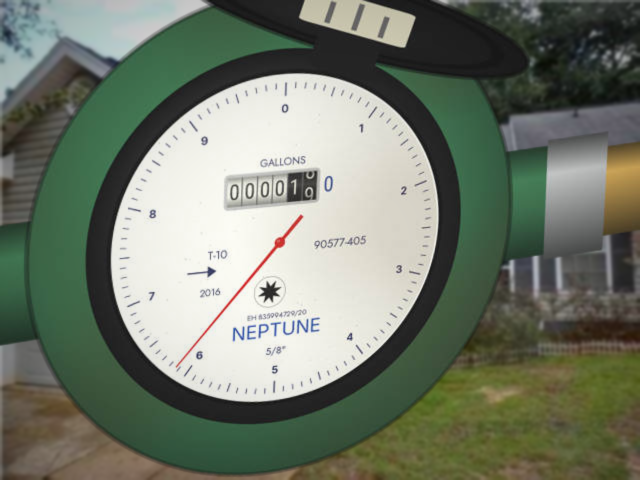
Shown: 186.1 gal
